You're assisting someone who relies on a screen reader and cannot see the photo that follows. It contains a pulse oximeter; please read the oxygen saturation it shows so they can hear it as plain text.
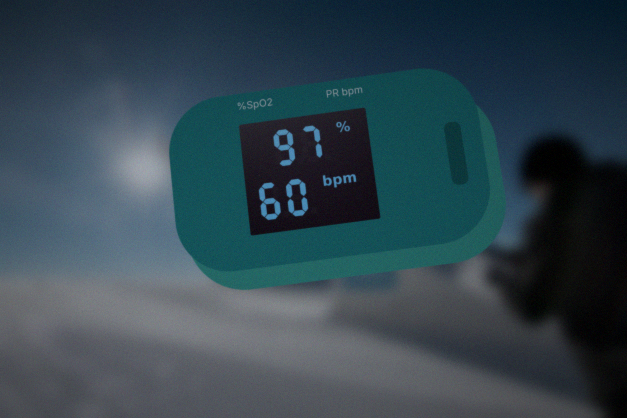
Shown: 97 %
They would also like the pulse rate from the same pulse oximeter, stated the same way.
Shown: 60 bpm
